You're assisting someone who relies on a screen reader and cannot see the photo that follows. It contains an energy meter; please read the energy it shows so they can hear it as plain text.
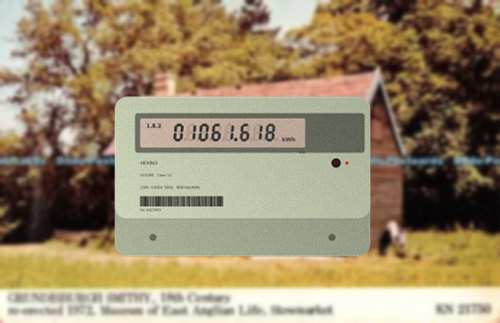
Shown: 1061.618 kWh
